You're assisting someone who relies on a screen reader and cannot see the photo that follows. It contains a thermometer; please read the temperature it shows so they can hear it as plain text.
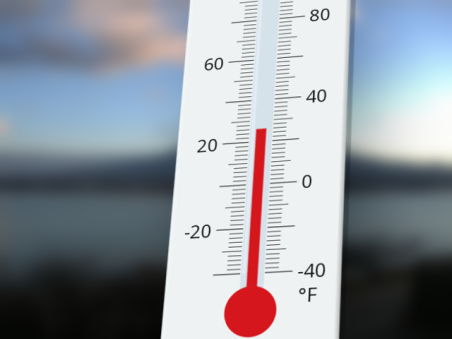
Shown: 26 °F
